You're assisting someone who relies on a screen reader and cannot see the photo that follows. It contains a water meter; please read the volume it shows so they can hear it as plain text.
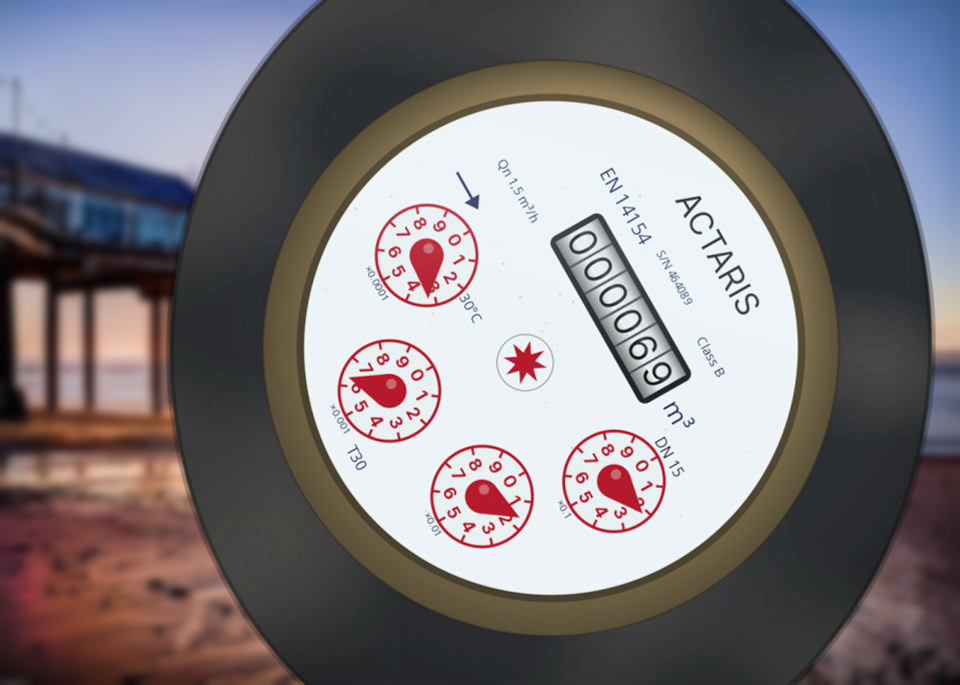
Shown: 69.2163 m³
